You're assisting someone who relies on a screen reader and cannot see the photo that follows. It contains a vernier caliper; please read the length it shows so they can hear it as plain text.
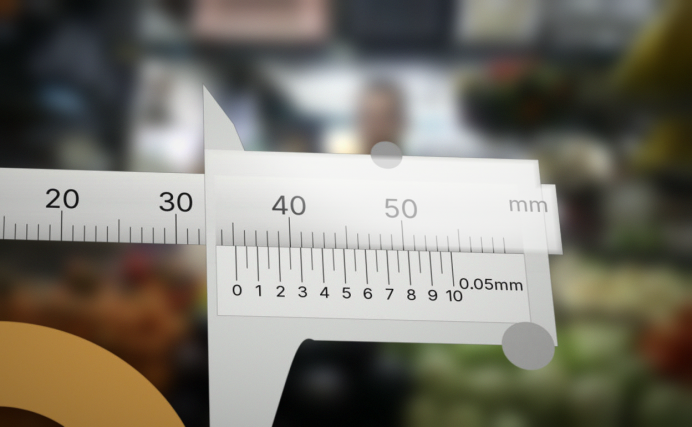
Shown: 35.2 mm
